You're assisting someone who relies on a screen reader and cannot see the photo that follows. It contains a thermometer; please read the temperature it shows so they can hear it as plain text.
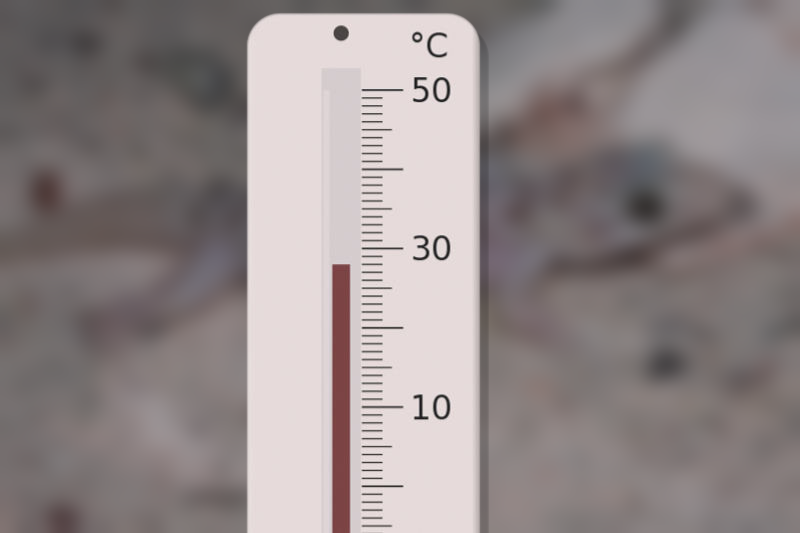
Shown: 28 °C
